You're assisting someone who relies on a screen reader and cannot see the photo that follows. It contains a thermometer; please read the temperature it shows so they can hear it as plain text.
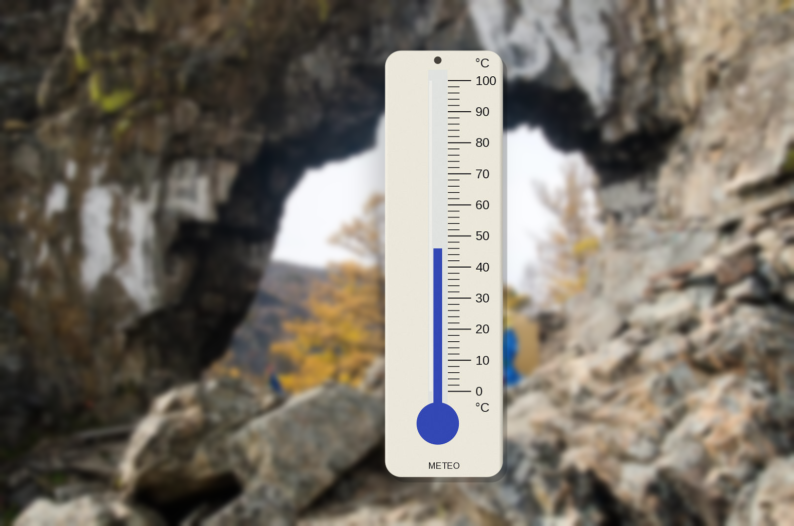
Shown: 46 °C
